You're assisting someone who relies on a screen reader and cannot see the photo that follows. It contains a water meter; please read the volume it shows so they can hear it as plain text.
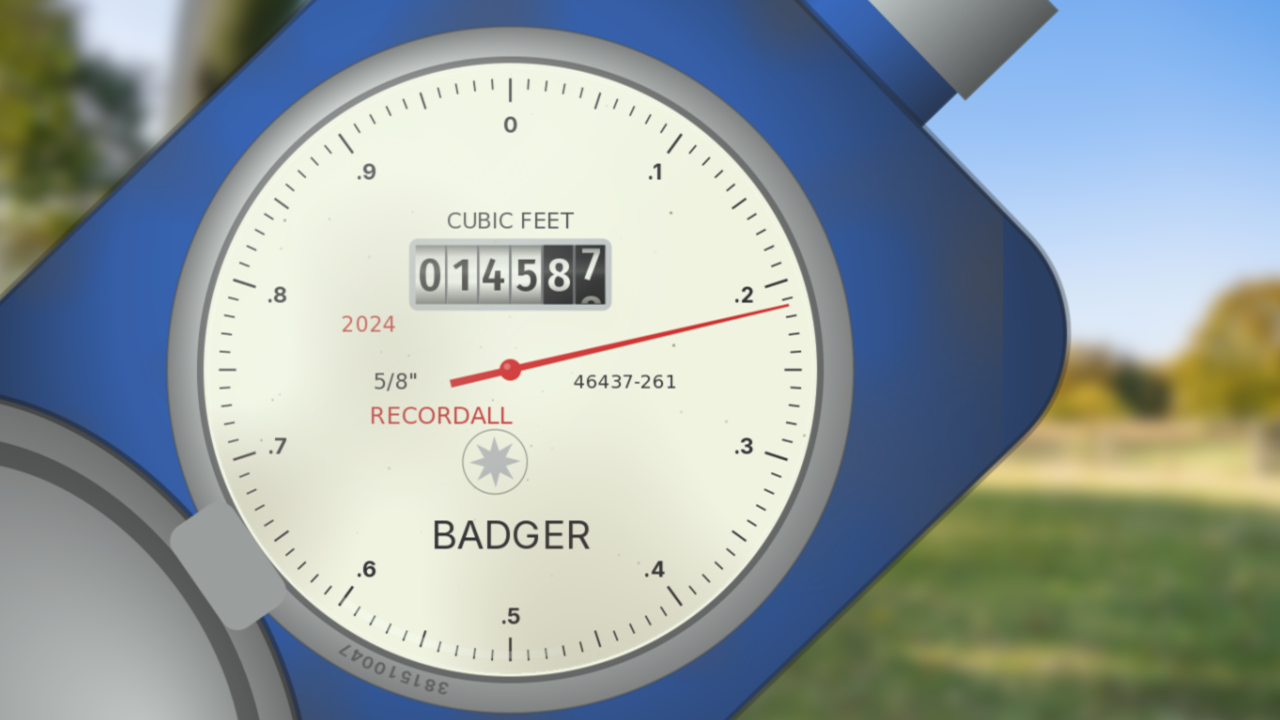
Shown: 14587.21 ft³
